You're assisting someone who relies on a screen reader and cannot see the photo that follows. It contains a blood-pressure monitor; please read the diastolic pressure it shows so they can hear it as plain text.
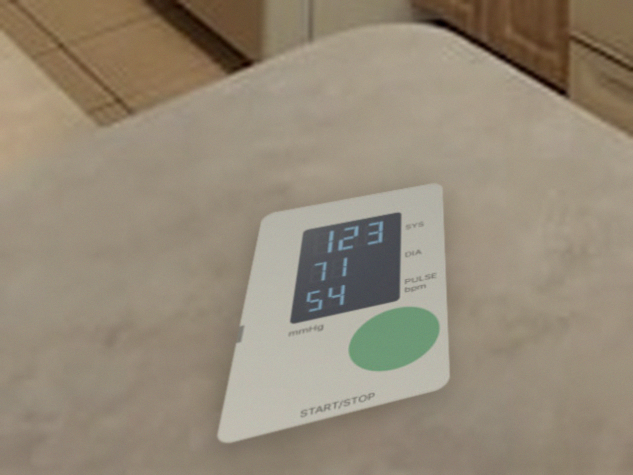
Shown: 71 mmHg
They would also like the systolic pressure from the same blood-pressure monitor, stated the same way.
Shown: 123 mmHg
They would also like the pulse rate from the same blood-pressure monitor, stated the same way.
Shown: 54 bpm
